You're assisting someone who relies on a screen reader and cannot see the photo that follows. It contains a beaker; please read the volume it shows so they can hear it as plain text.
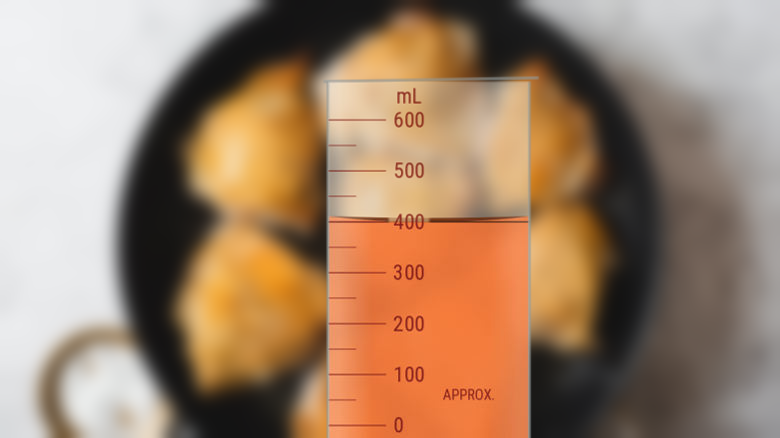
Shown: 400 mL
